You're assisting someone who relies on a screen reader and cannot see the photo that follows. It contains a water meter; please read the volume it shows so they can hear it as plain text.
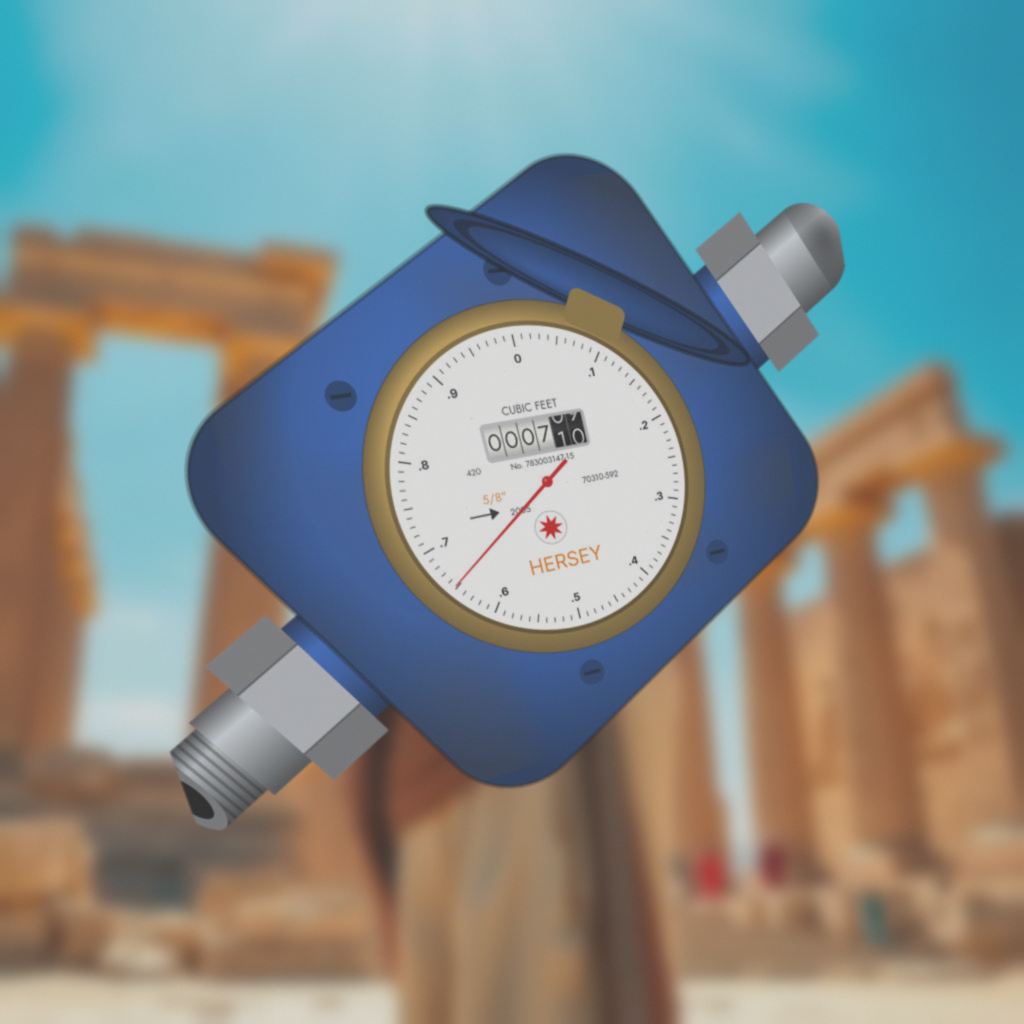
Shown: 709.65 ft³
